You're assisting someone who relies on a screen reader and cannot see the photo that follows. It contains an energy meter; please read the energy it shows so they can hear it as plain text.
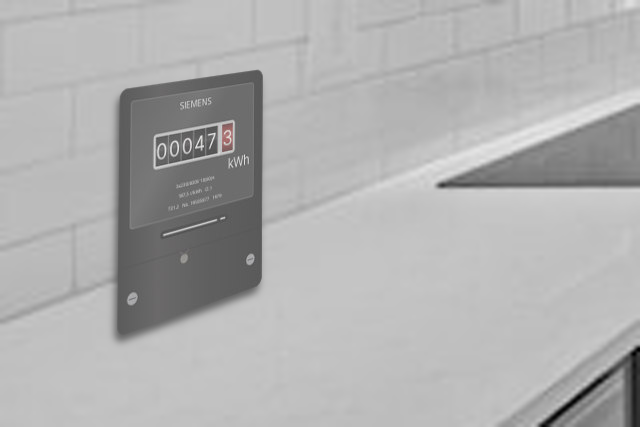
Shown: 47.3 kWh
